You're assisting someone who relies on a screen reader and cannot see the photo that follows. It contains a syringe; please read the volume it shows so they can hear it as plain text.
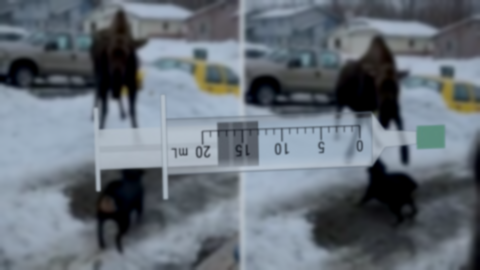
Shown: 13 mL
